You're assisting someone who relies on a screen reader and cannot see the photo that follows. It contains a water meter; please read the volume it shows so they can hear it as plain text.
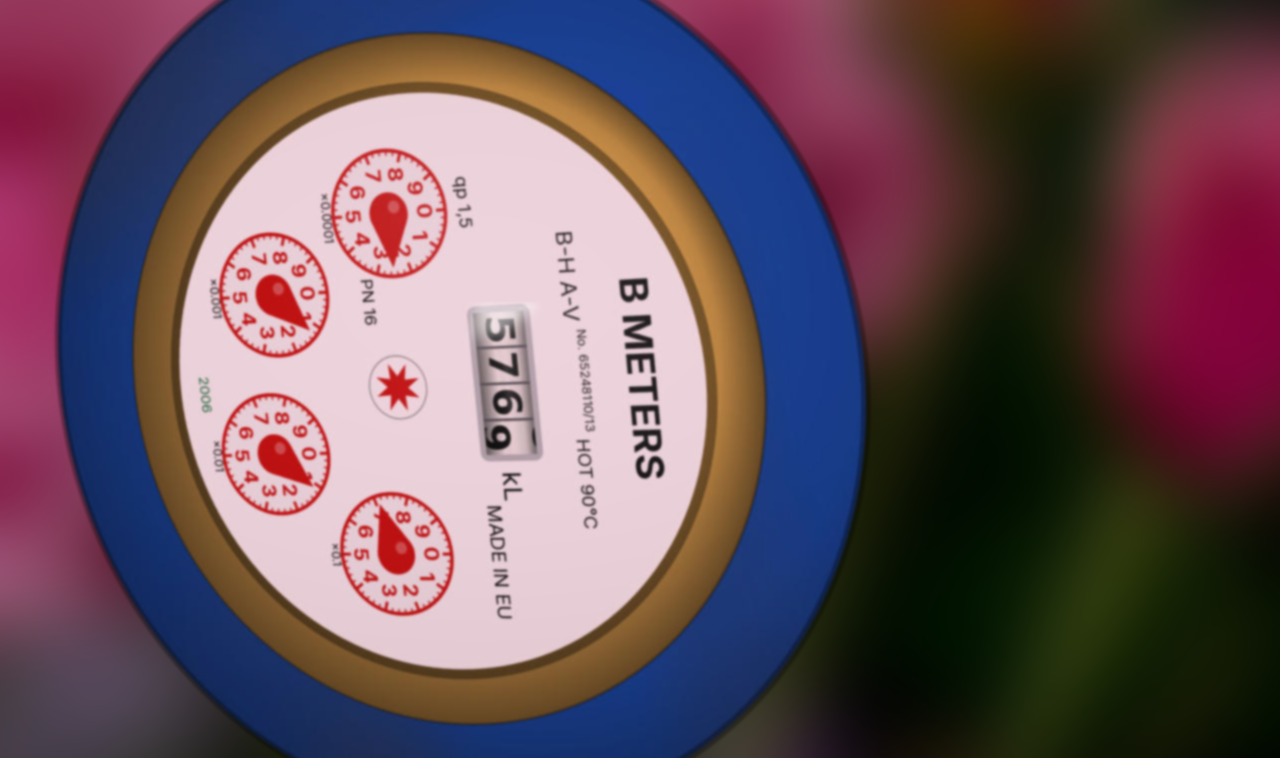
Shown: 5768.7112 kL
